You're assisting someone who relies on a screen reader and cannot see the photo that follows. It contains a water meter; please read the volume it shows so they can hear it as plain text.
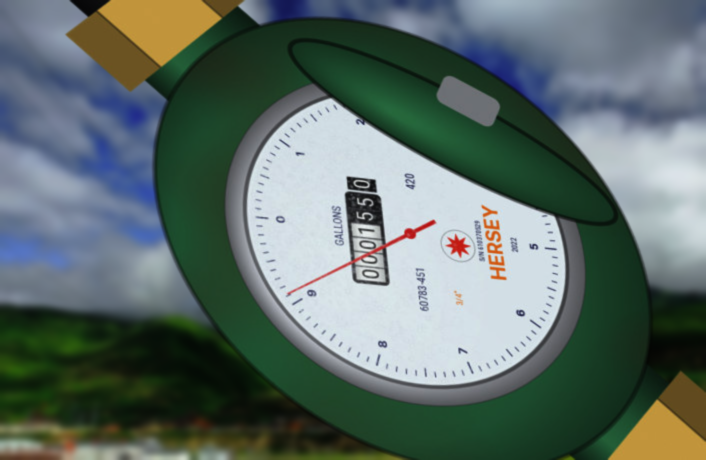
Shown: 1549.1 gal
